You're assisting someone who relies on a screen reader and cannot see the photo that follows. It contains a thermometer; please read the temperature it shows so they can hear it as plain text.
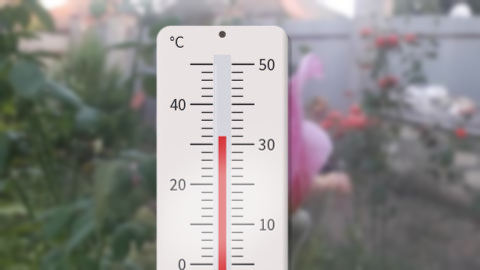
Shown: 32 °C
